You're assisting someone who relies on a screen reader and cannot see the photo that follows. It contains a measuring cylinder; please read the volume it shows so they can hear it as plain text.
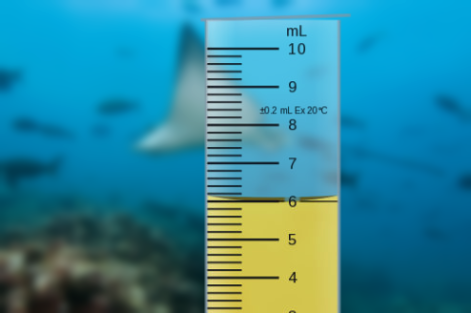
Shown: 6 mL
